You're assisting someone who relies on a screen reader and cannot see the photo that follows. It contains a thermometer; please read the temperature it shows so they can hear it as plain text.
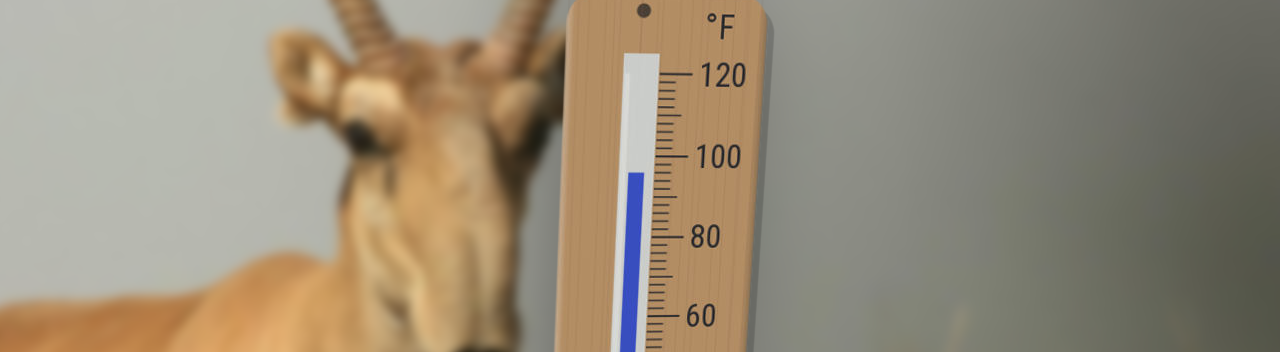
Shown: 96 °F
